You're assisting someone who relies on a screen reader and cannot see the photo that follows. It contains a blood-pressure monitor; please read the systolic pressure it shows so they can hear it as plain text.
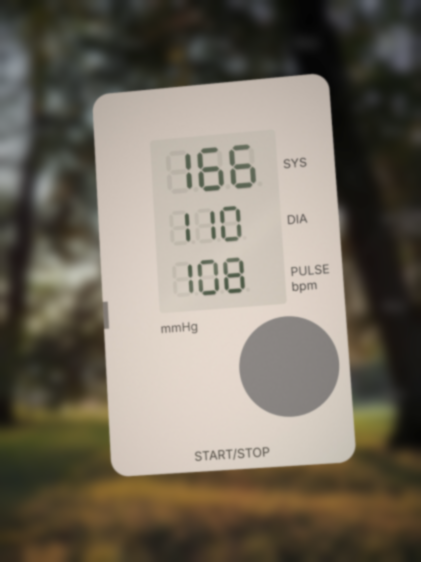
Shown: 166 mmHg
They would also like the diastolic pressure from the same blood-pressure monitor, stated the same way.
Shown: 110 mmHg
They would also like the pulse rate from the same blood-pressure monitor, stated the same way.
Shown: 108 bpm
